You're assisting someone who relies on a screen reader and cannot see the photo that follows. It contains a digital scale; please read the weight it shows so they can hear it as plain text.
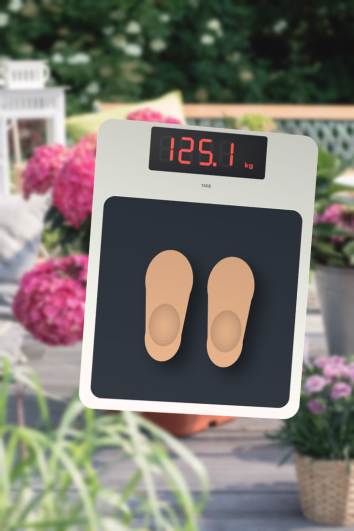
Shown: 125.1 kg
